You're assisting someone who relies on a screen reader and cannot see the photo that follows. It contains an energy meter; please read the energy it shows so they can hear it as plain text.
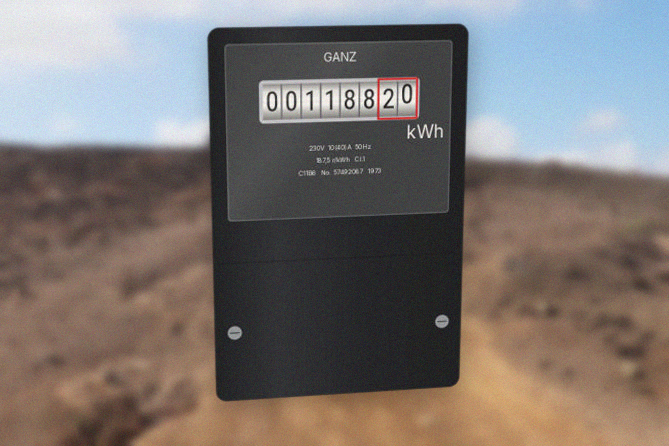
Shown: 1188.20 kWh
